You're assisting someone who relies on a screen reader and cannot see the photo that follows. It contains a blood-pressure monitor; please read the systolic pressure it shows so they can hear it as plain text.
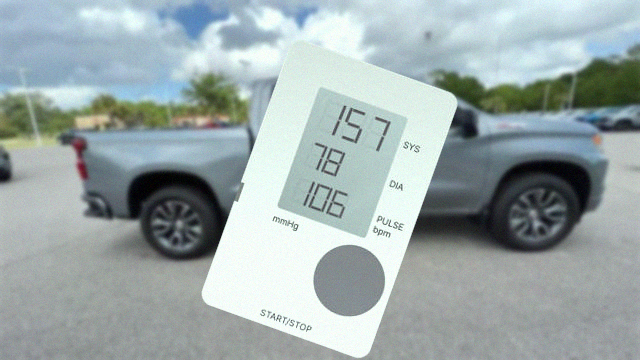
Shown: 157 mmHg
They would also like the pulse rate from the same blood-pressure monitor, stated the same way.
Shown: 106 bpm
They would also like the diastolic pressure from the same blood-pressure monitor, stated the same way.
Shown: 78 mmHg
